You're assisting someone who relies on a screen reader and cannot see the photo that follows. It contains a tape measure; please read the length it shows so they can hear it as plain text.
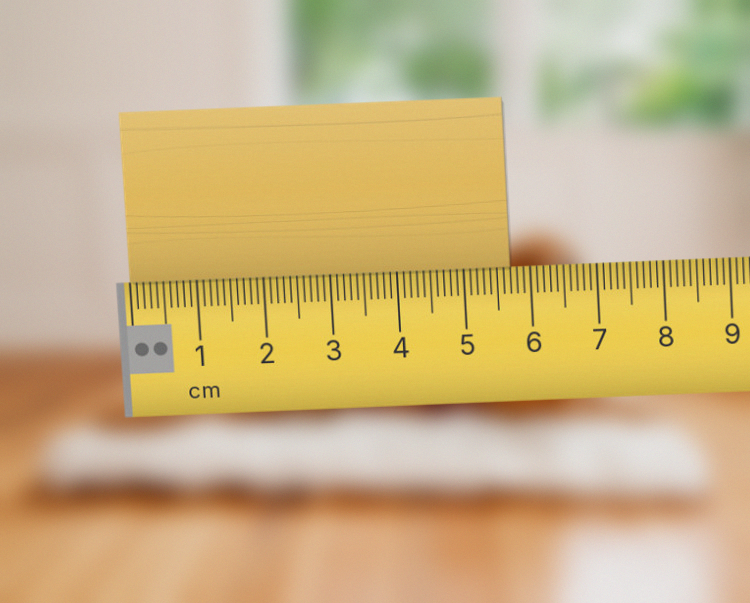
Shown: 5.7 cm
